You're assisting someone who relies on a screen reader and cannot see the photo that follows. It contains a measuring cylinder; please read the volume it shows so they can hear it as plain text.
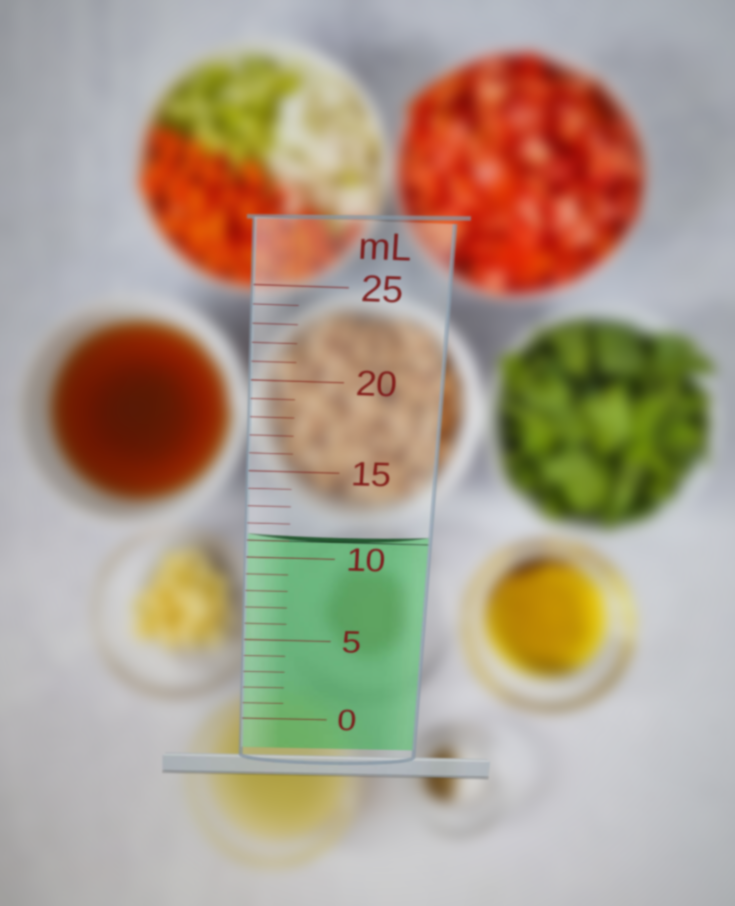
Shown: 11 mL
